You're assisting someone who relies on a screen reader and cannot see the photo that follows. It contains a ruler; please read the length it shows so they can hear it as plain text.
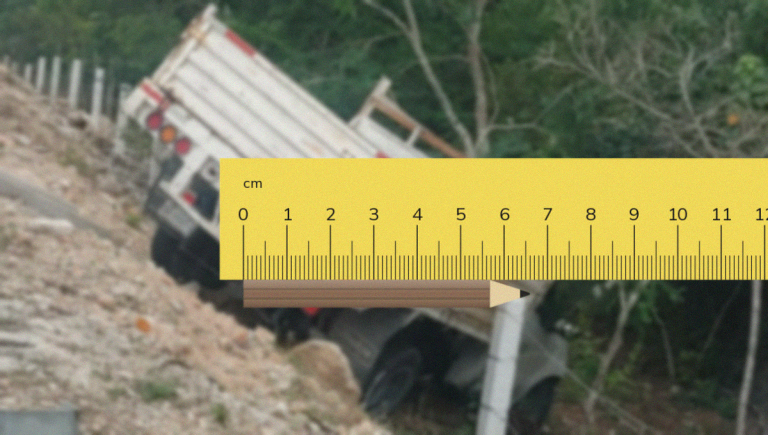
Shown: 6.6 cm
